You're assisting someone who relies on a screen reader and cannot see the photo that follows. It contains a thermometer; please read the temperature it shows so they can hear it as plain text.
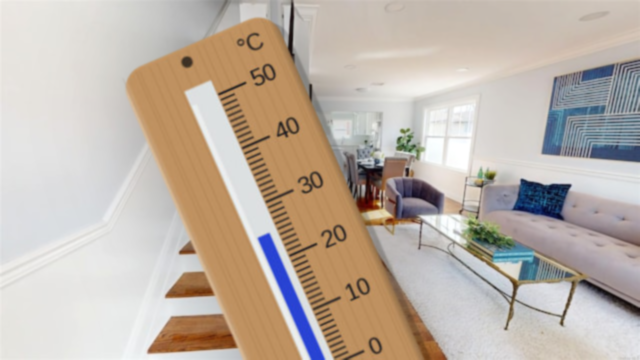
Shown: 25 °C
